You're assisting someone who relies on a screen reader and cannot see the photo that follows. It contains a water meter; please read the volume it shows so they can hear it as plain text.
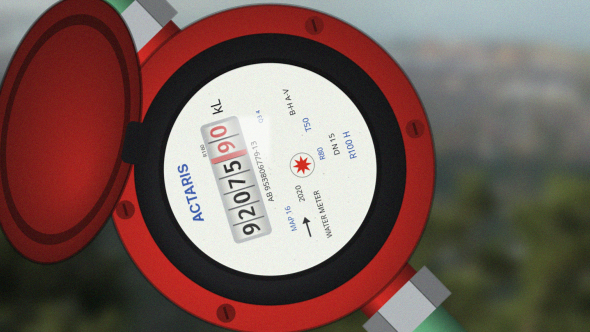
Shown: 92075.90 kL
